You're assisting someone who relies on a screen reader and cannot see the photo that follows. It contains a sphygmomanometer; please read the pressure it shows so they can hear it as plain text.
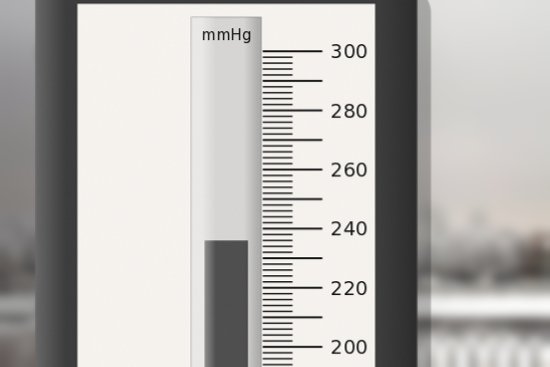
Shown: 236 mmHg
